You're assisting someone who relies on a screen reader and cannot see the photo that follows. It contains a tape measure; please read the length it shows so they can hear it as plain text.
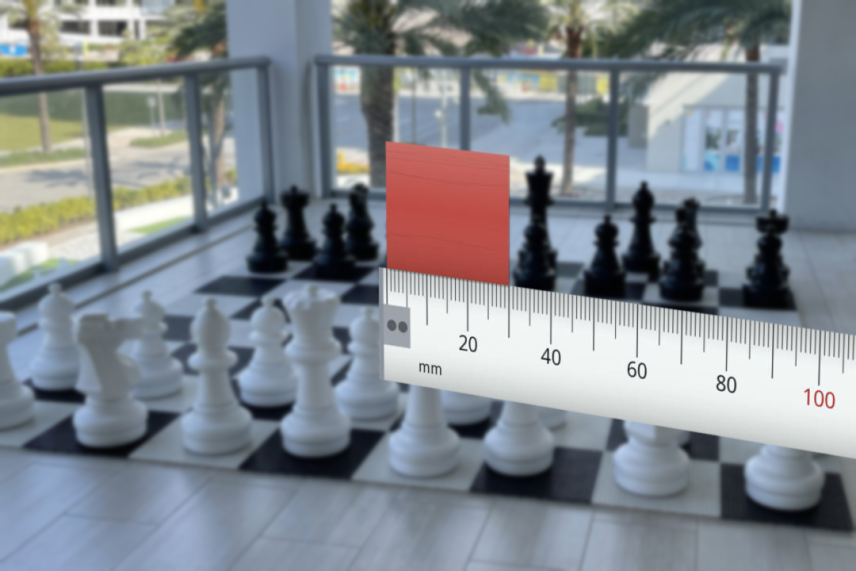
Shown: 30 mm
